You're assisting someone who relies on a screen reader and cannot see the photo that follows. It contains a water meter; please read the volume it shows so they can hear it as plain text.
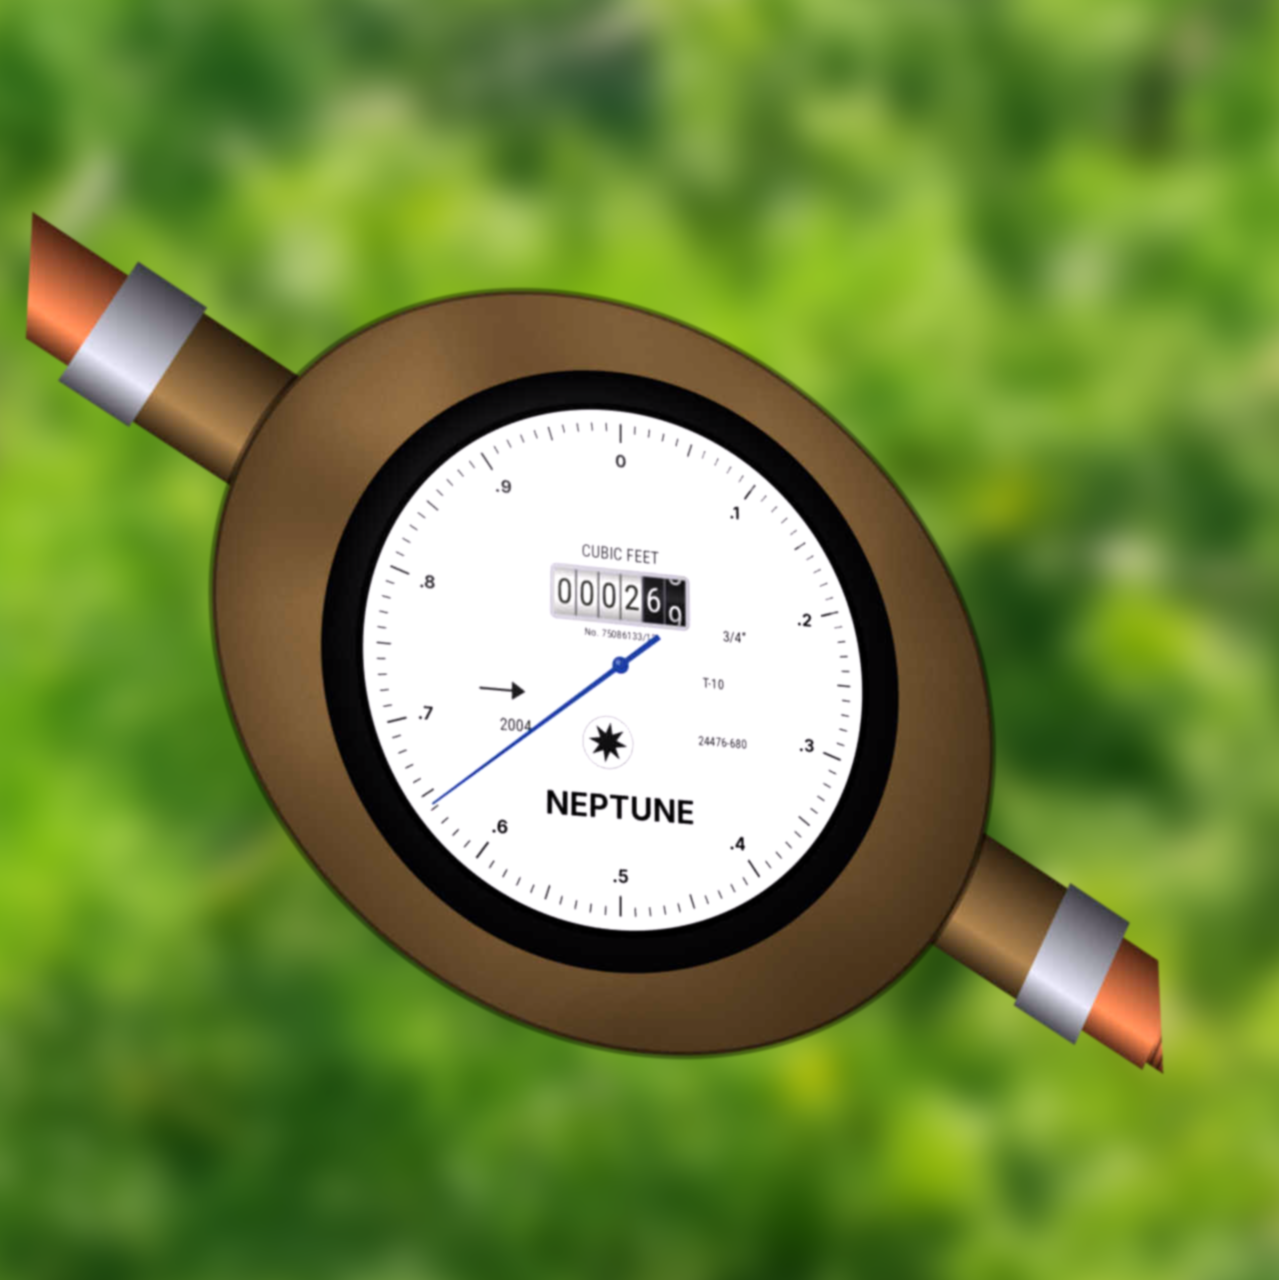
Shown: 268.64 ft³
